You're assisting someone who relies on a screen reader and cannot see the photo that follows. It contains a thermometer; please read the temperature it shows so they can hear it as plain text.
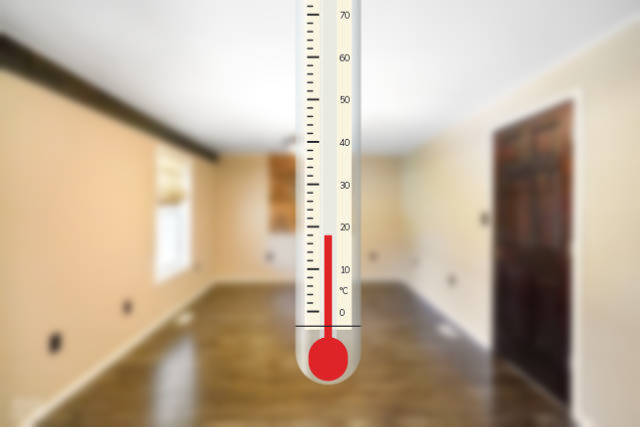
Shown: 18 °C
